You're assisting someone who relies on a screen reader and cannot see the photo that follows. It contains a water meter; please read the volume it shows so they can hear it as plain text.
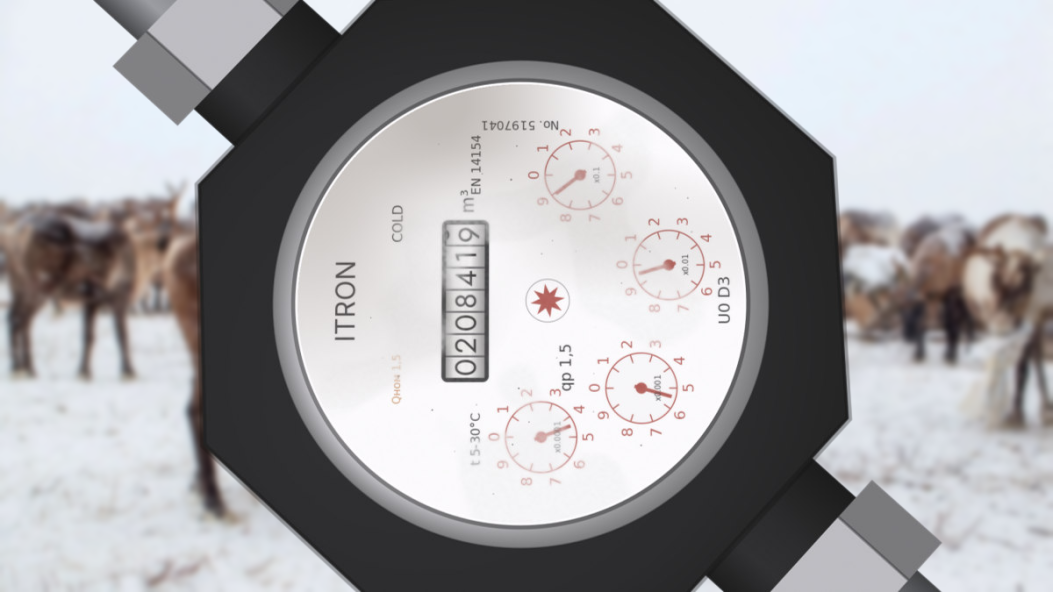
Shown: 208418.8954 m³
